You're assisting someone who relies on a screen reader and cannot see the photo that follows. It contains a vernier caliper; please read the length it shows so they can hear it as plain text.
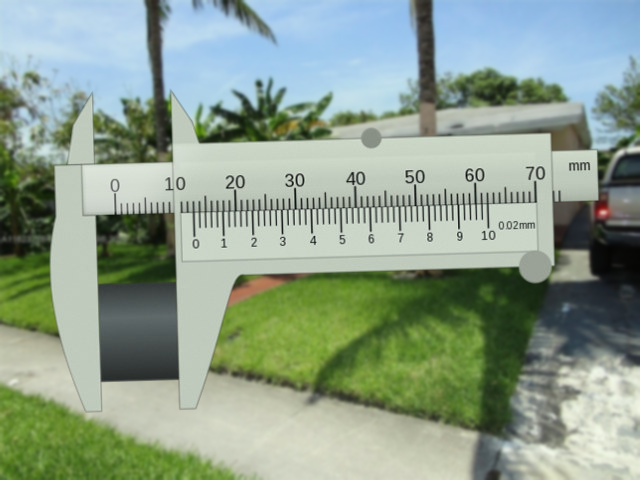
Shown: 13.0 mm
